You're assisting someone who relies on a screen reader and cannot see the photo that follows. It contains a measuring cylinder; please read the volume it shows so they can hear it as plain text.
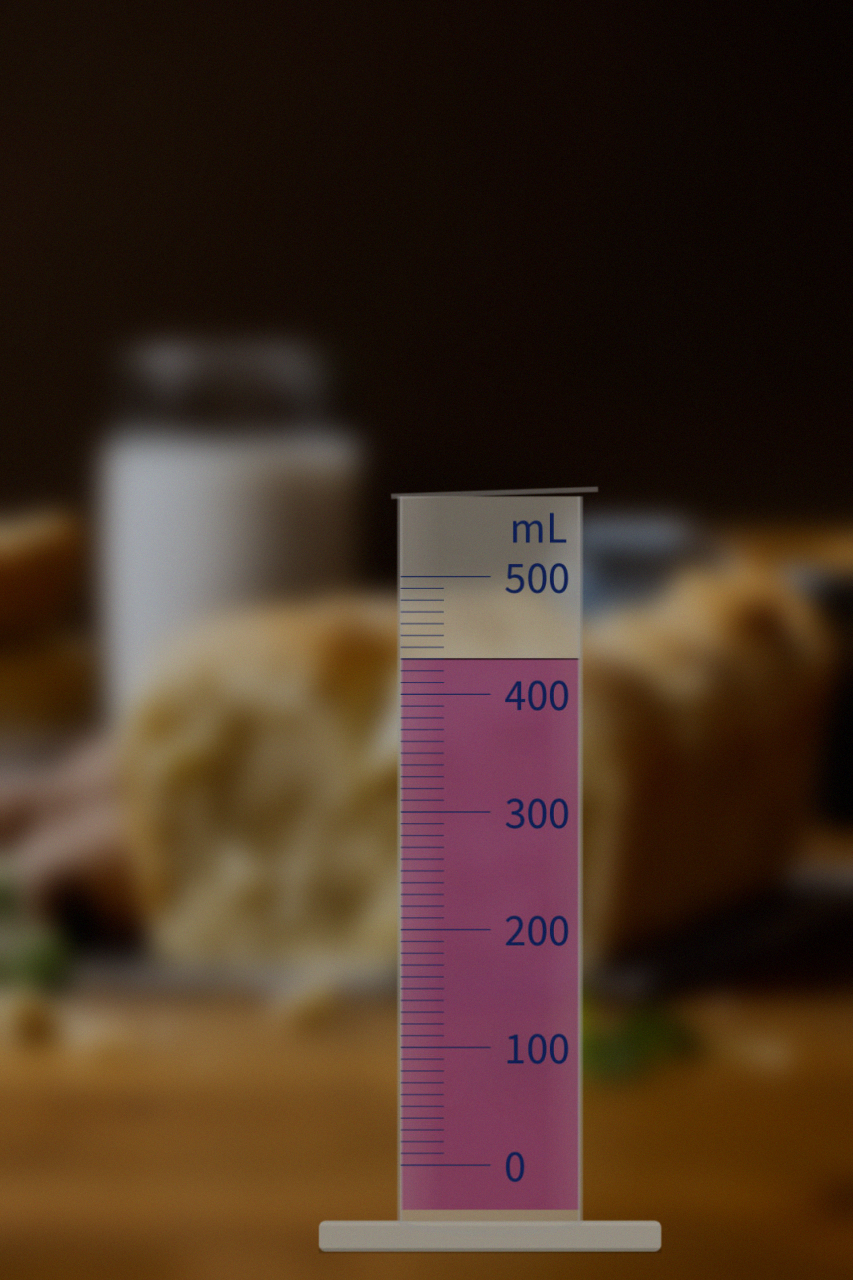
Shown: 430 mL
